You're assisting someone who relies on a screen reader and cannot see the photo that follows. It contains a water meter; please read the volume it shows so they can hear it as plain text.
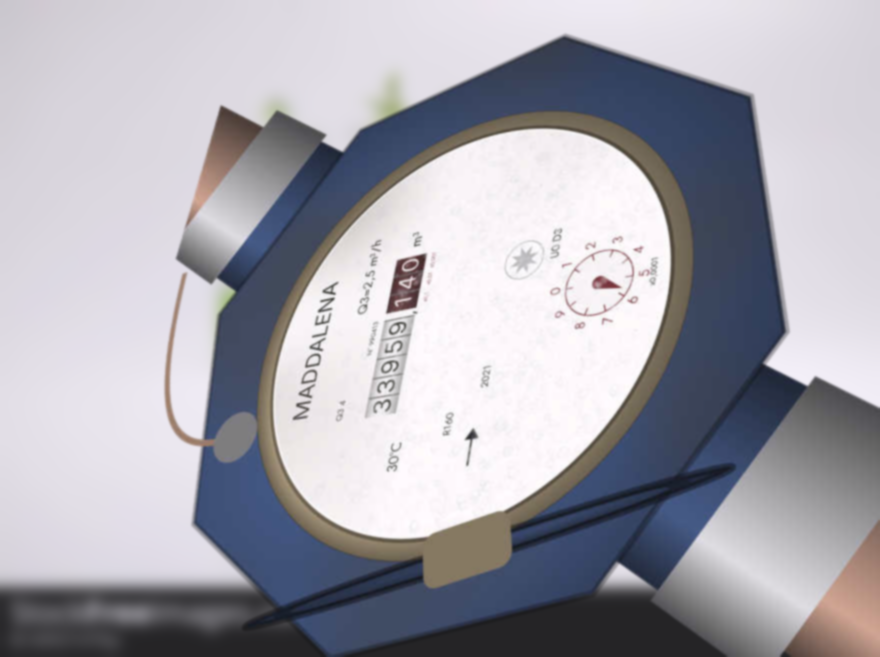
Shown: 33959.1405 m³
